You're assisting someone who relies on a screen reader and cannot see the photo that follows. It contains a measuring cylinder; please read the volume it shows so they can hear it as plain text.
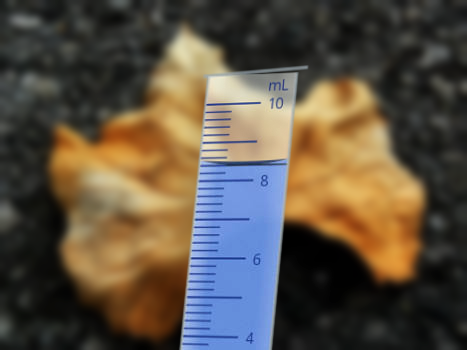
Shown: 8.4 mL
